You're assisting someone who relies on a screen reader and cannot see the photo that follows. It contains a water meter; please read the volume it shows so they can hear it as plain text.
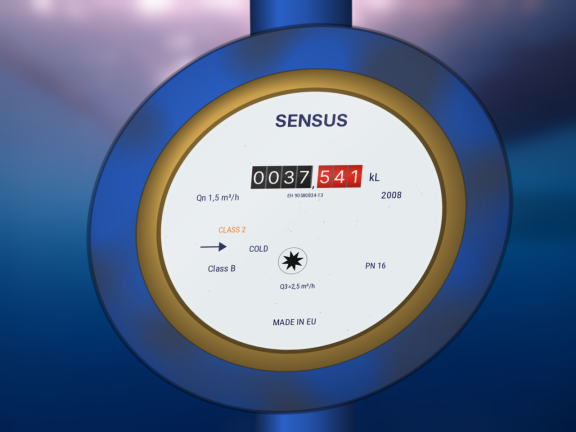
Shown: 37.541 kL
